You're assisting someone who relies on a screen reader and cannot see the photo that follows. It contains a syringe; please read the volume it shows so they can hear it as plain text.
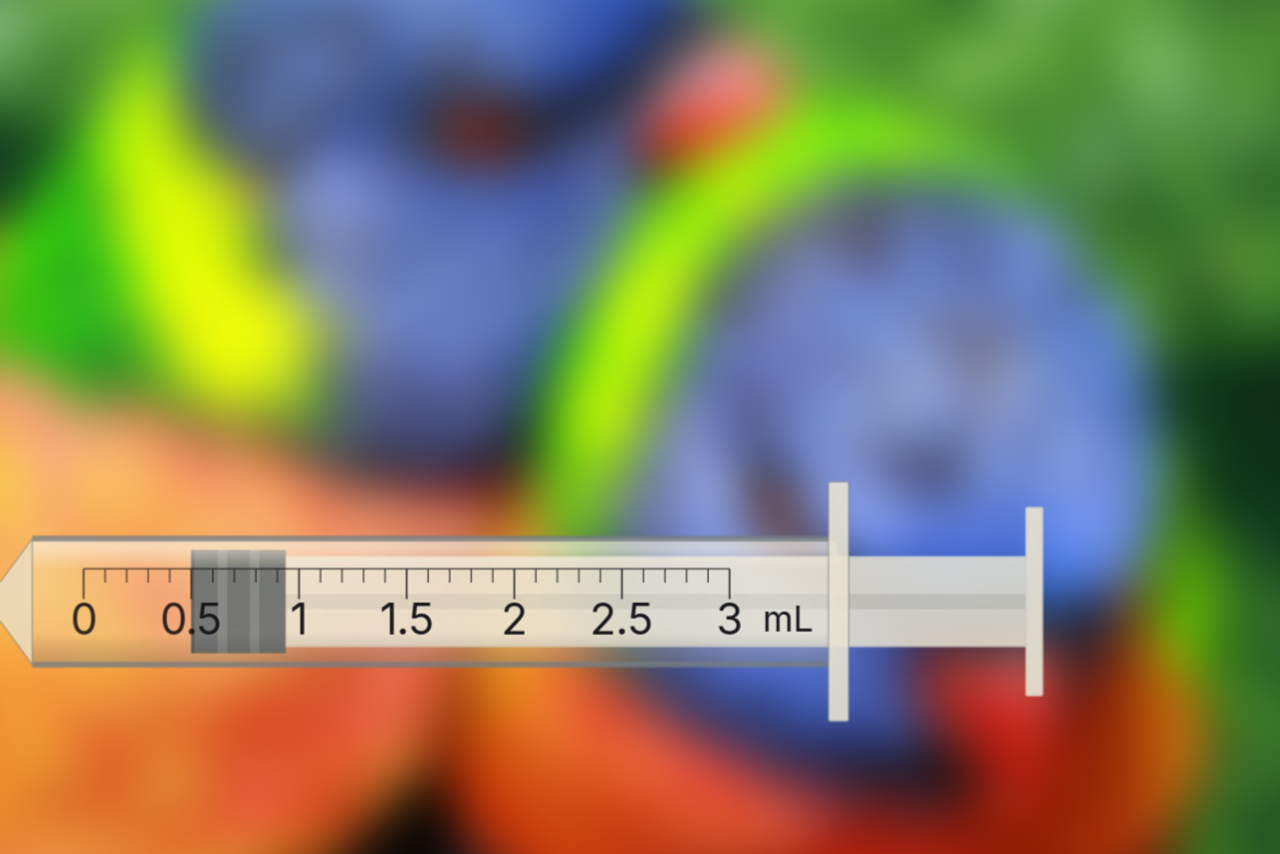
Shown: 0.5 mL
